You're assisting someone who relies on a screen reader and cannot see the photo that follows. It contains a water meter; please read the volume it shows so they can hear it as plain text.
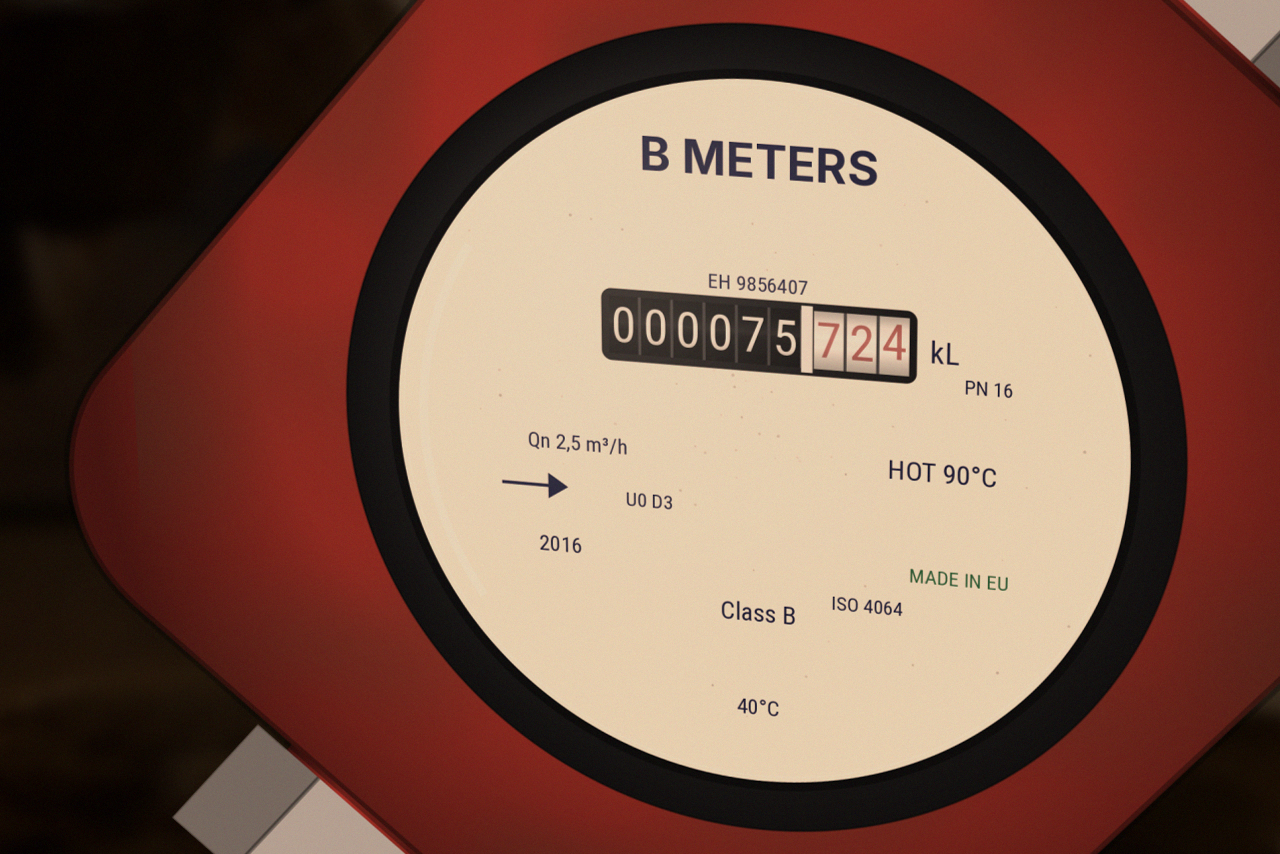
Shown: 75.724 kL
